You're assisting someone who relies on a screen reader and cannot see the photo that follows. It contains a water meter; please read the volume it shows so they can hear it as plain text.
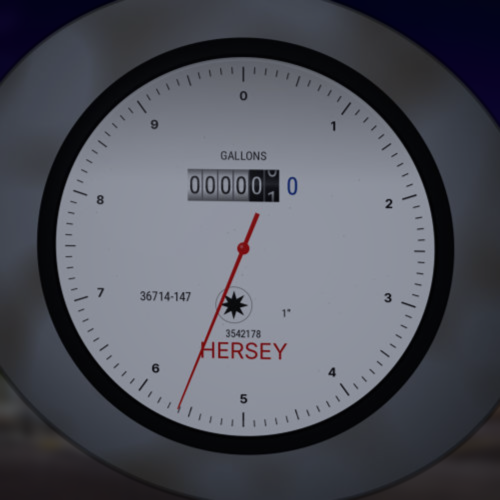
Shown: 5.6 gal
